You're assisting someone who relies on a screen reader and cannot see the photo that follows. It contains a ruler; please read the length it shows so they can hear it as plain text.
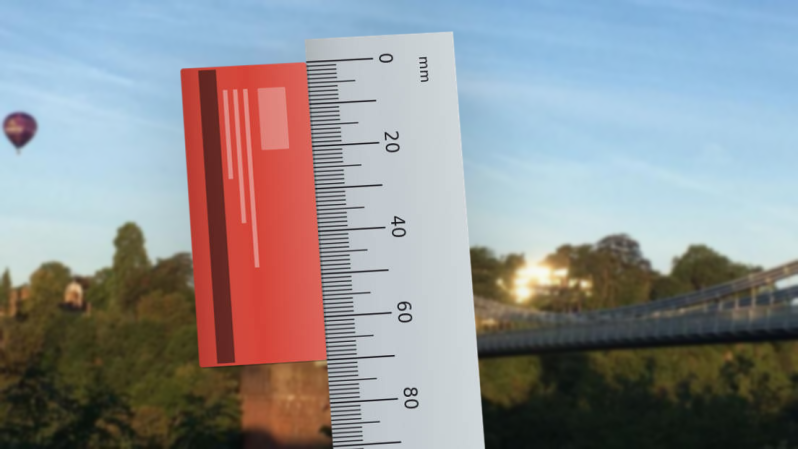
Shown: 70 mm
